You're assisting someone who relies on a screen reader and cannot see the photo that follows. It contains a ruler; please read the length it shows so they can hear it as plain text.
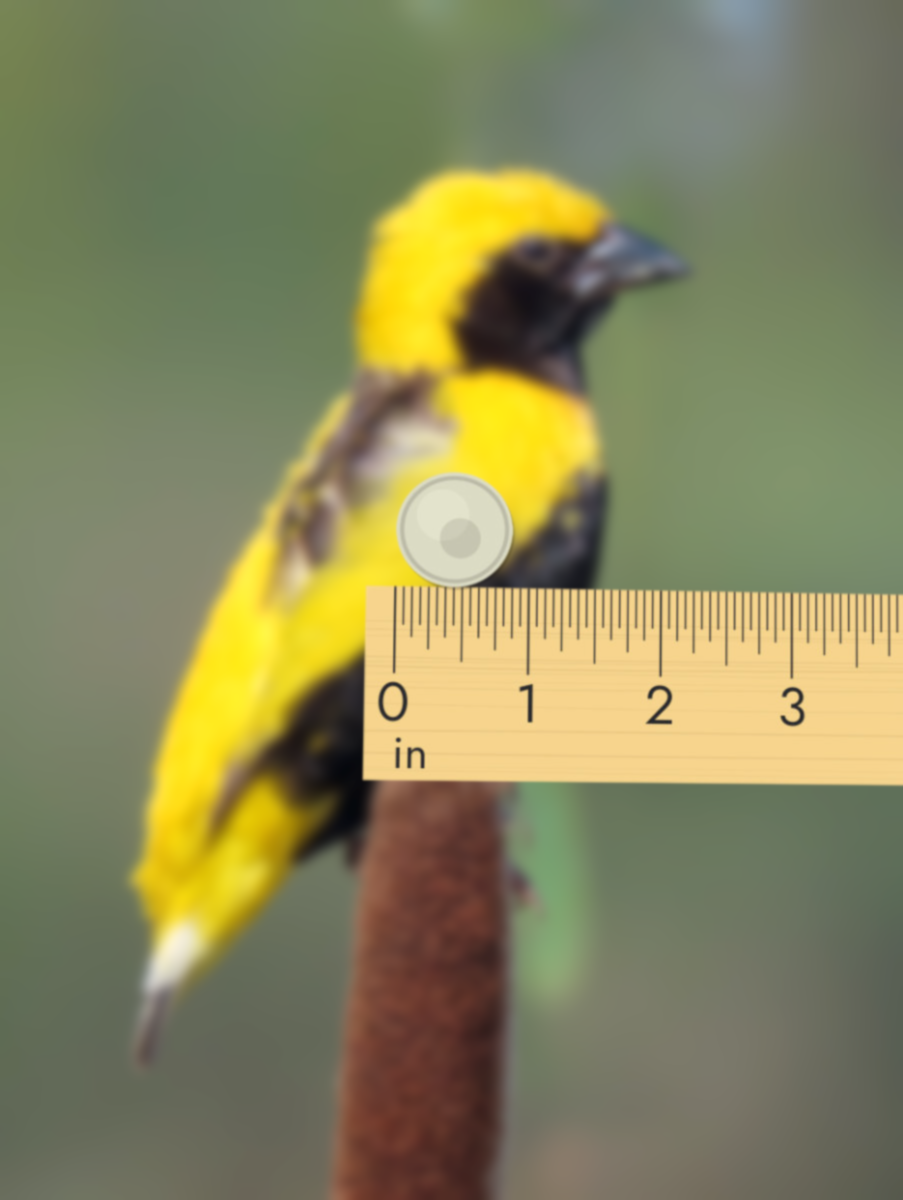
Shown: 0.875 in
